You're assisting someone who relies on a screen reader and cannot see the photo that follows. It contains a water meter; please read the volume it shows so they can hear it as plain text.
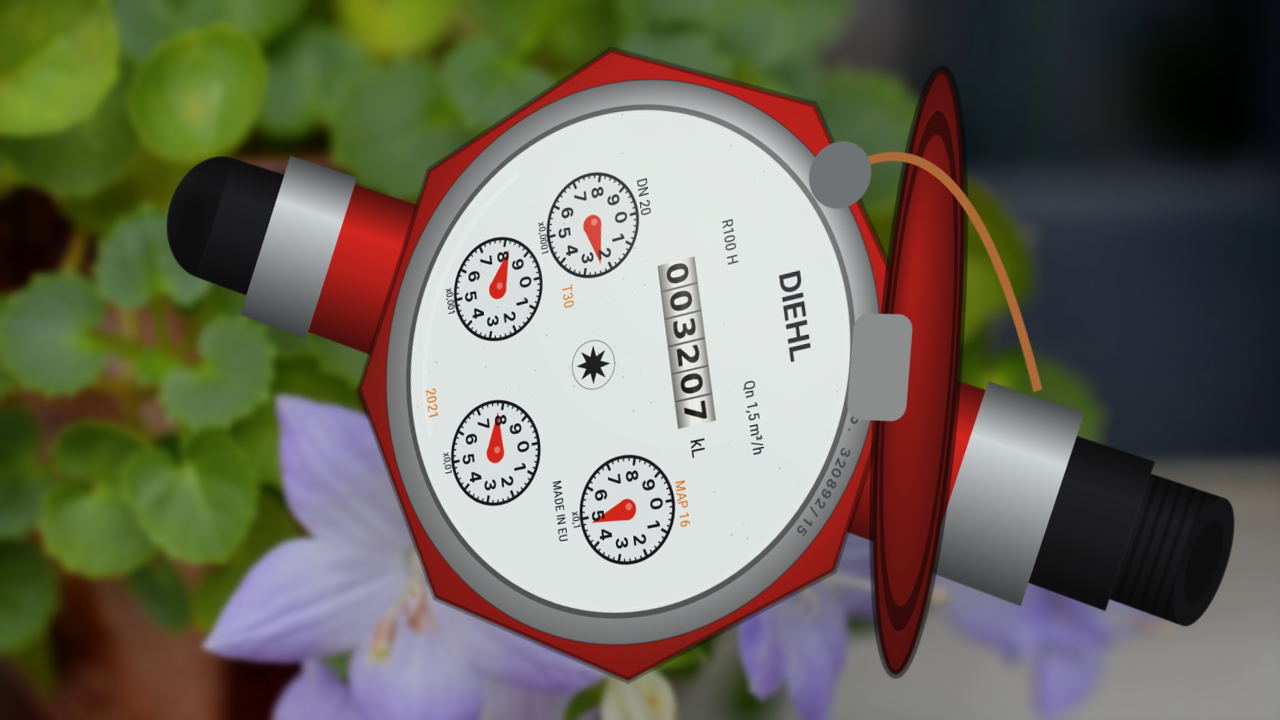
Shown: 3207.4782 kL
